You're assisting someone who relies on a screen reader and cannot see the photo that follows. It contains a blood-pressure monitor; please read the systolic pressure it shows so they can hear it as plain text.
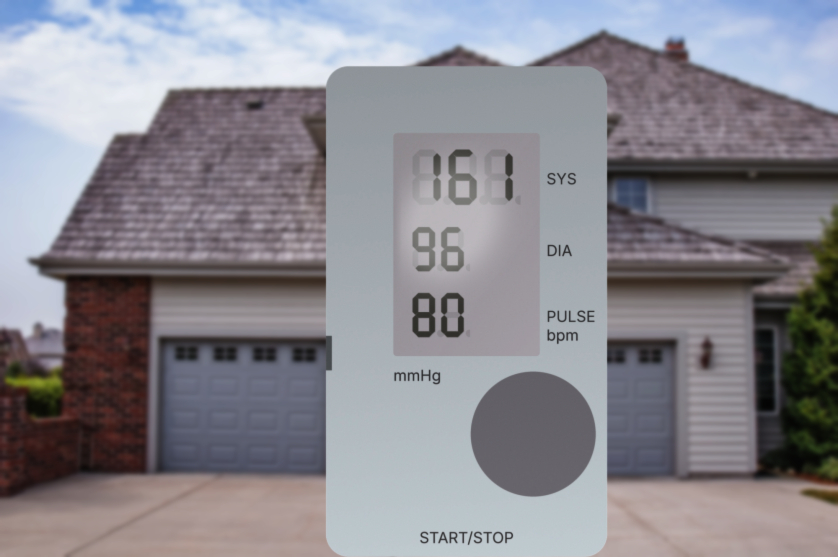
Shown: 161 mmHg
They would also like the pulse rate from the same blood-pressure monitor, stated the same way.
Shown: 80 bpm
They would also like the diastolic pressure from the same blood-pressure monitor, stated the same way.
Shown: 96 mmHg
